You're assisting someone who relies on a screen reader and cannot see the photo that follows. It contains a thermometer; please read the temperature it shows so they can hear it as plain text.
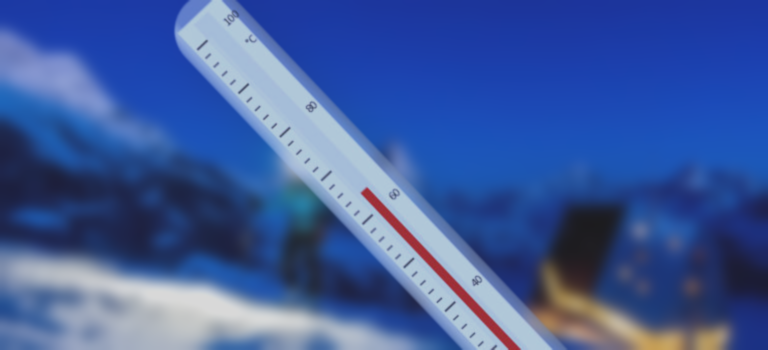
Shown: 64 °C
